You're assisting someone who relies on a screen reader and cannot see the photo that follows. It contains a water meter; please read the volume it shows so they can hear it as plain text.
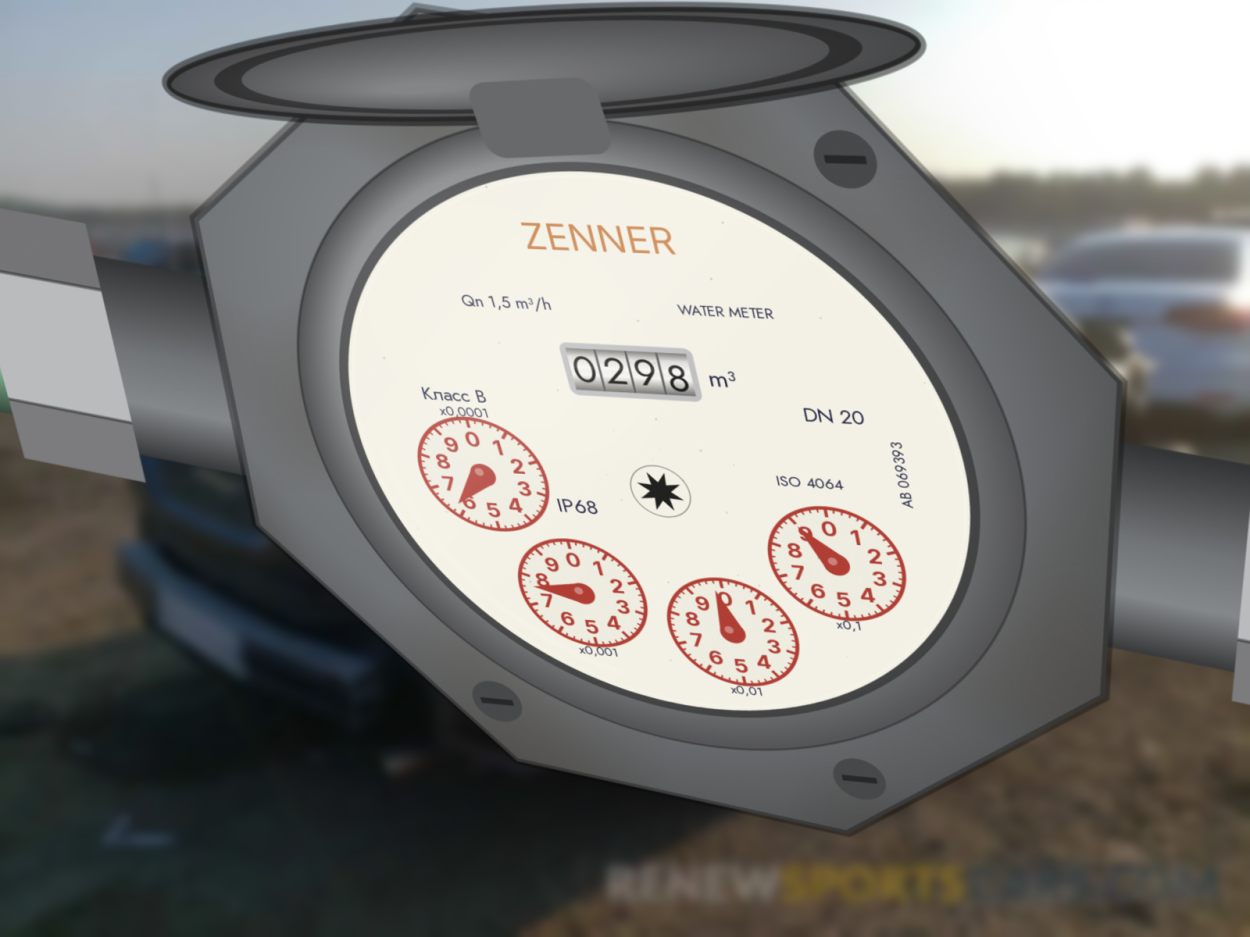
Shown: 297.8976 m³
